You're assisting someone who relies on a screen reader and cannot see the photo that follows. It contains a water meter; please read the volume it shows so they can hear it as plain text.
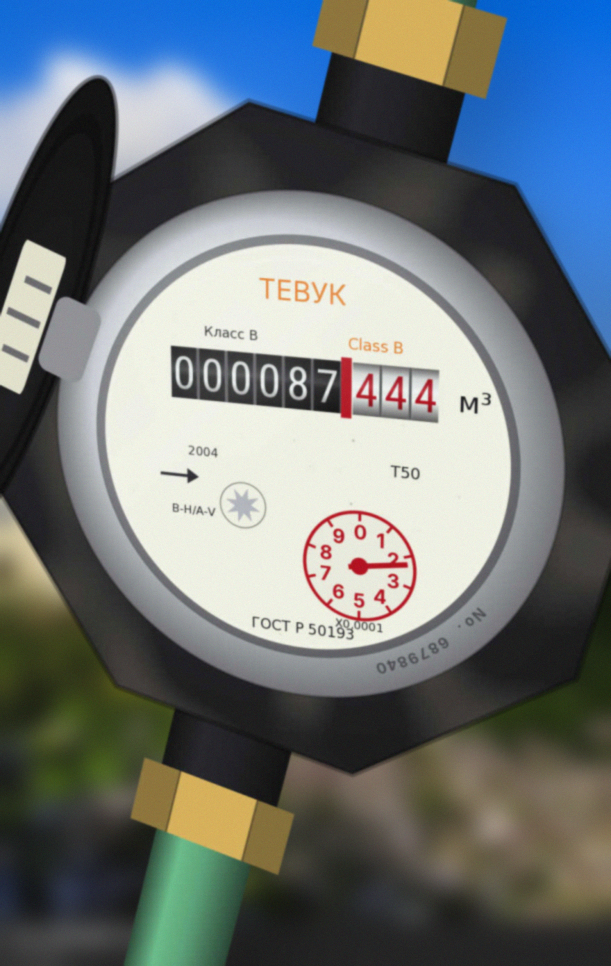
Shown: 87.4442 m³
